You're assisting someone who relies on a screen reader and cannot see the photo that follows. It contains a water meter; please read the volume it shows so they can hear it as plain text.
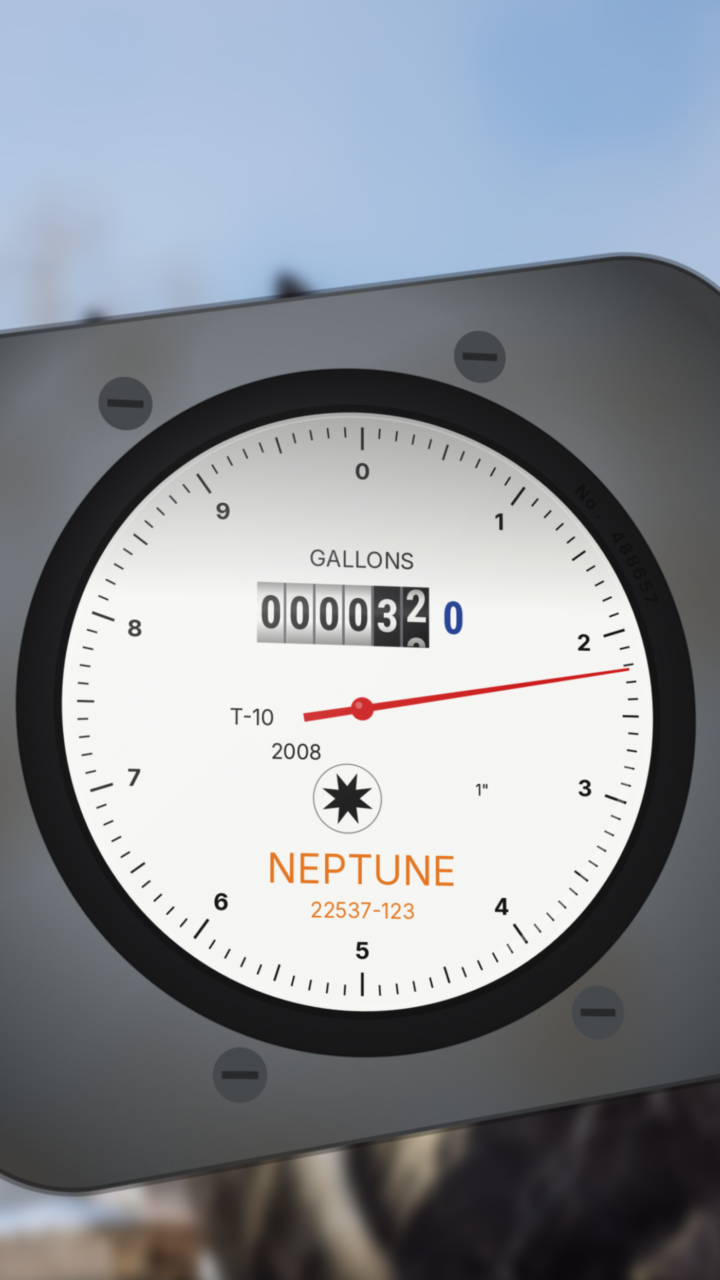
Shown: 322.2 gal
